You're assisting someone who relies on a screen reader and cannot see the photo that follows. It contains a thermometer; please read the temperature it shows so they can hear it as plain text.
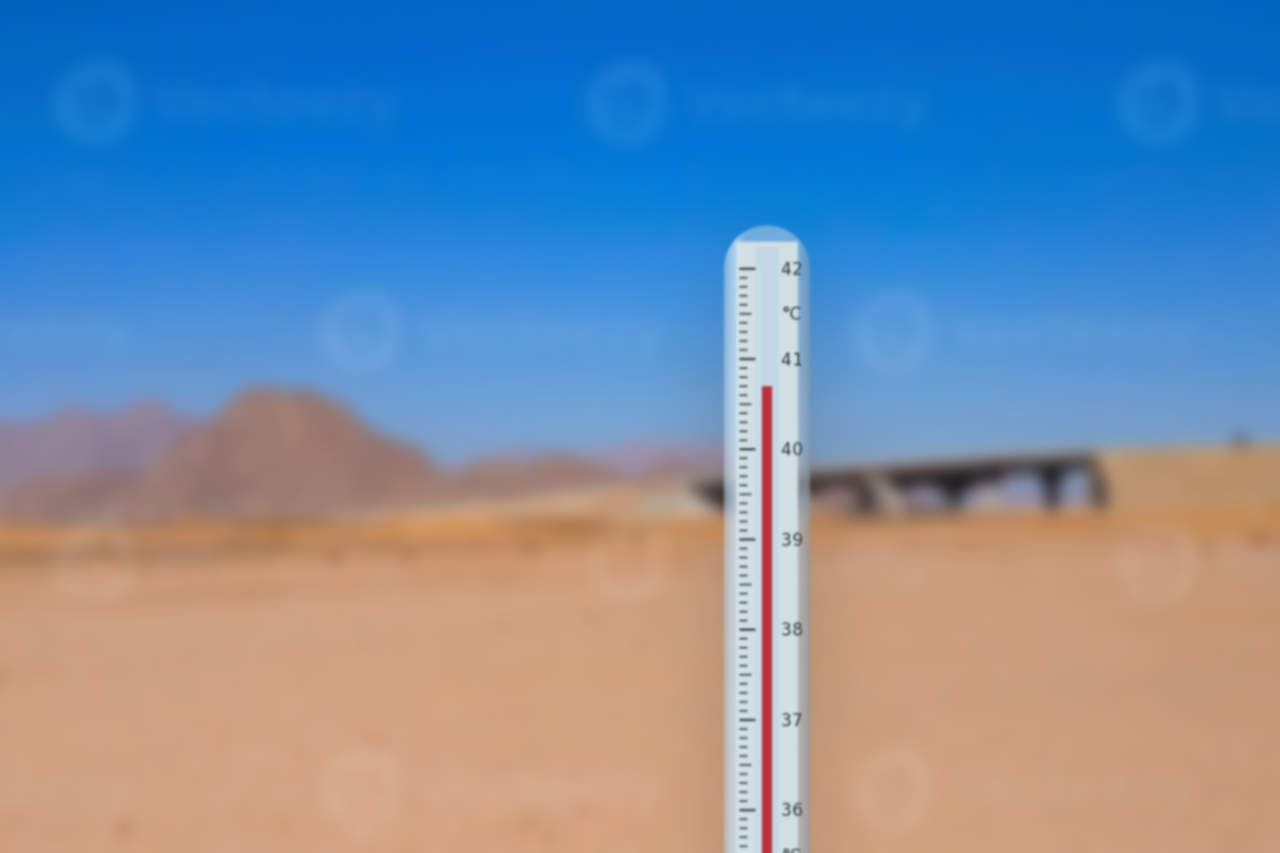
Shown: 40.7 °C
